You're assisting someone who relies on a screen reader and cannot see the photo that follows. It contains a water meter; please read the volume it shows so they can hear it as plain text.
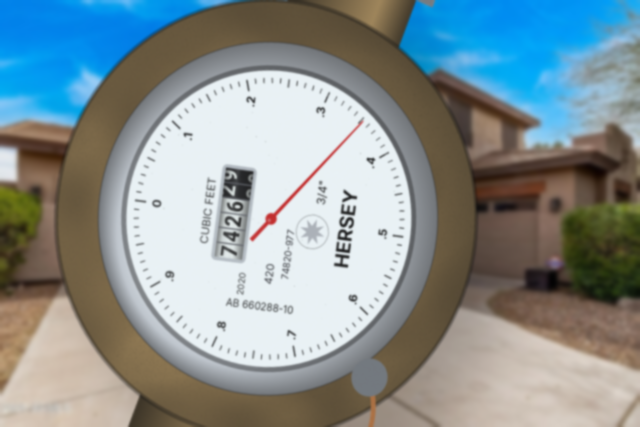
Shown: 742629.35 ft³
